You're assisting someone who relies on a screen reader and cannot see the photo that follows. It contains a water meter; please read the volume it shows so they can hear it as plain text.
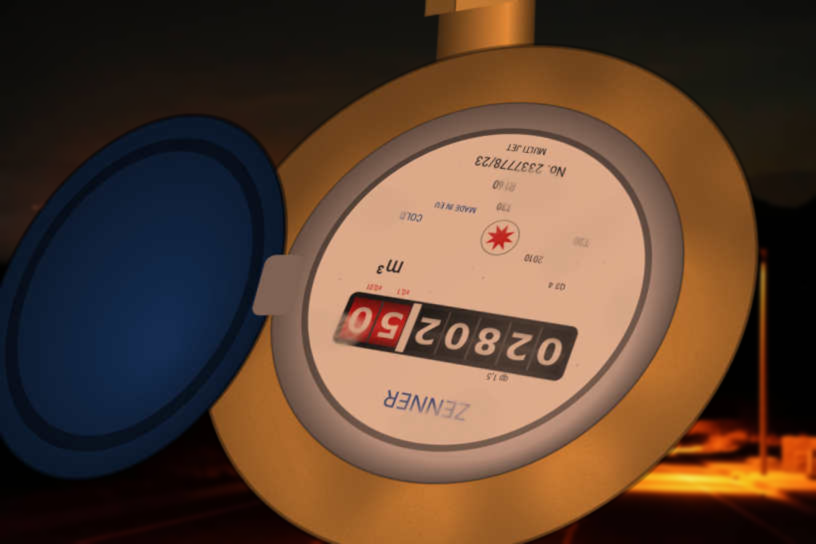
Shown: 2802.50 m³
